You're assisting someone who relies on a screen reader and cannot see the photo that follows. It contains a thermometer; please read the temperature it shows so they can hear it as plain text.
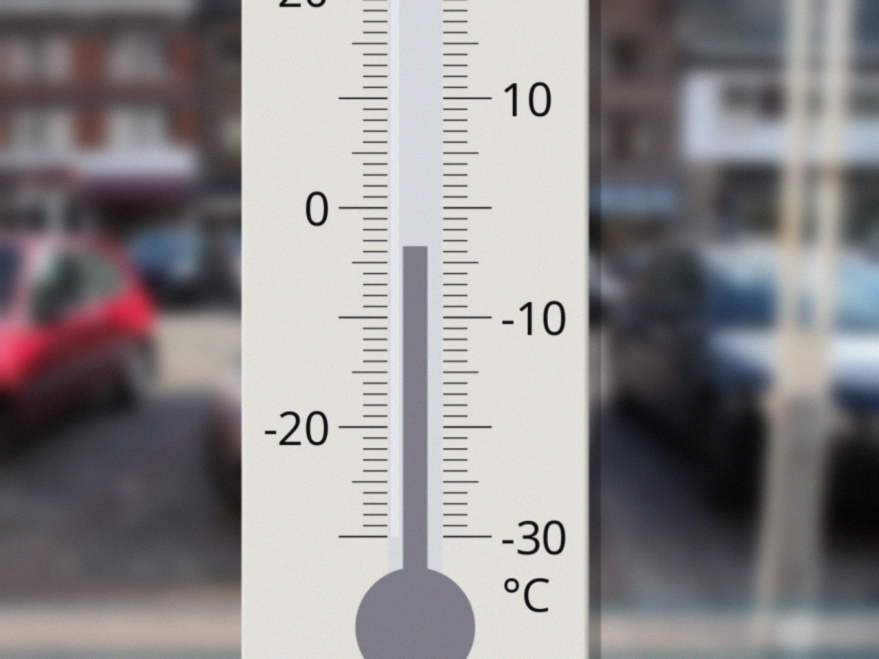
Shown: -3.5 °C
